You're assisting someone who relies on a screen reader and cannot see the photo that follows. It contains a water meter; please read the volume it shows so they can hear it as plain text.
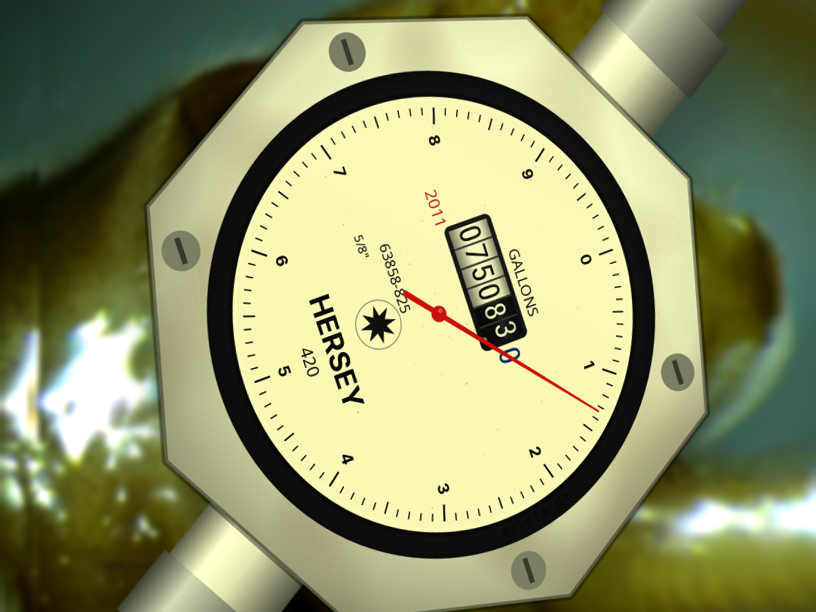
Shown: 750831.3 gal
